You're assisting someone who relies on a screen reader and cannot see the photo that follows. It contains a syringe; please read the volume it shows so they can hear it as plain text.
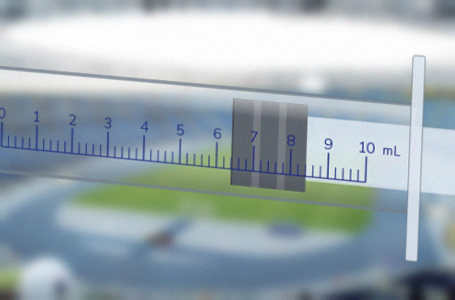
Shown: 6.4 mL
